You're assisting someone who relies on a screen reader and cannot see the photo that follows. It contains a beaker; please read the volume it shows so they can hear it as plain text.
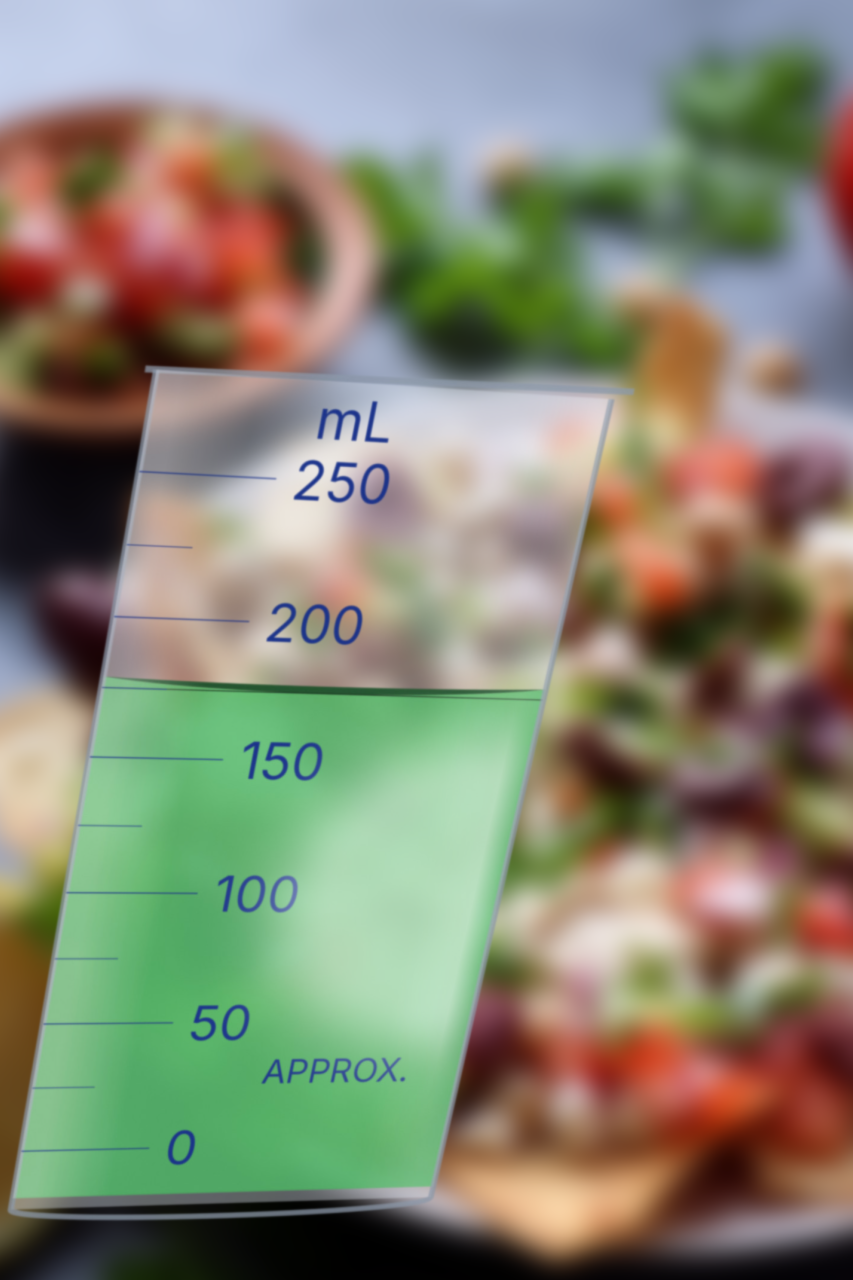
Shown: 175 mL
